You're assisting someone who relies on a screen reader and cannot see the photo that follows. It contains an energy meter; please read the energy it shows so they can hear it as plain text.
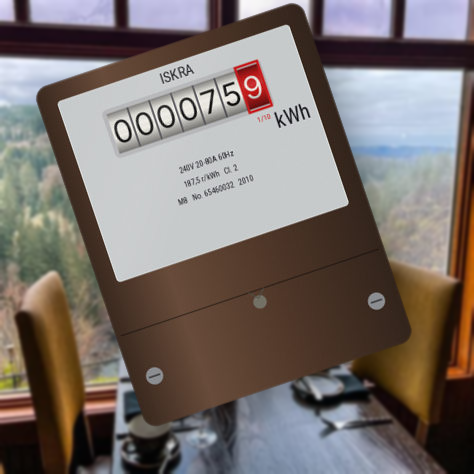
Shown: 75.9 kWh
